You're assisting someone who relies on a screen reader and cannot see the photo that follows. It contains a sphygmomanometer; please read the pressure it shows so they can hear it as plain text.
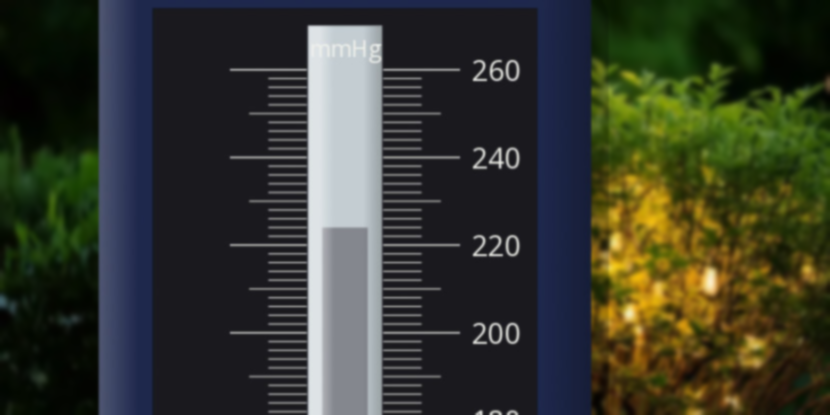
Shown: 224 mmHg
